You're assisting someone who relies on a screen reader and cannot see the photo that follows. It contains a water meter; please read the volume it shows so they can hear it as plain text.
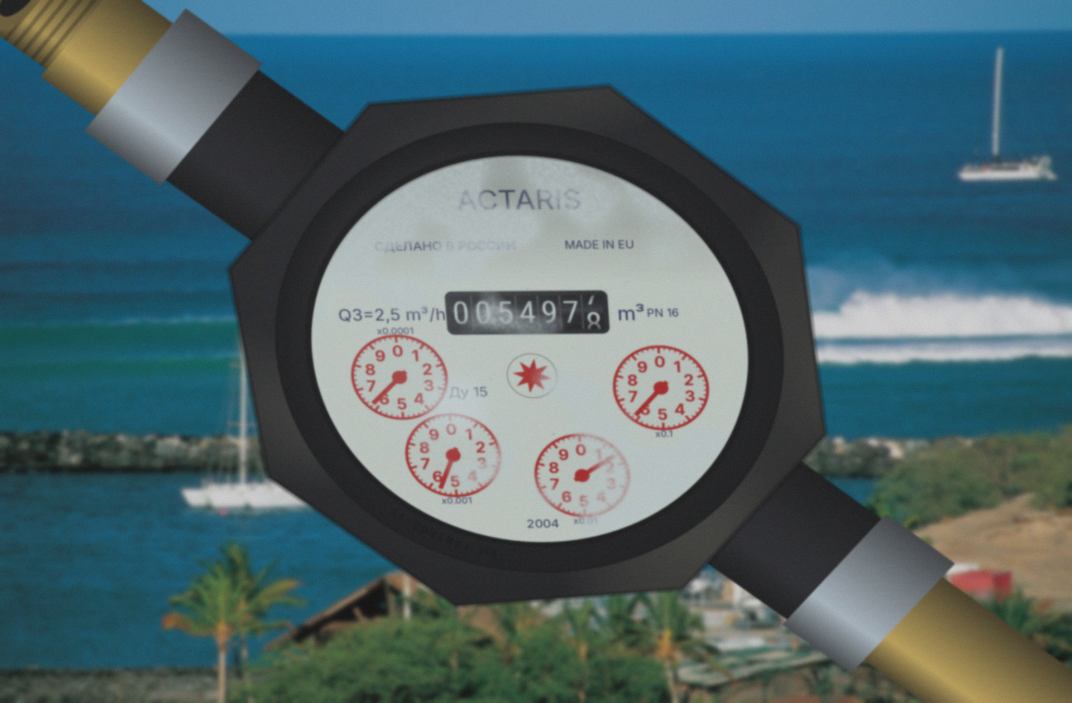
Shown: 54977.6156 m³
